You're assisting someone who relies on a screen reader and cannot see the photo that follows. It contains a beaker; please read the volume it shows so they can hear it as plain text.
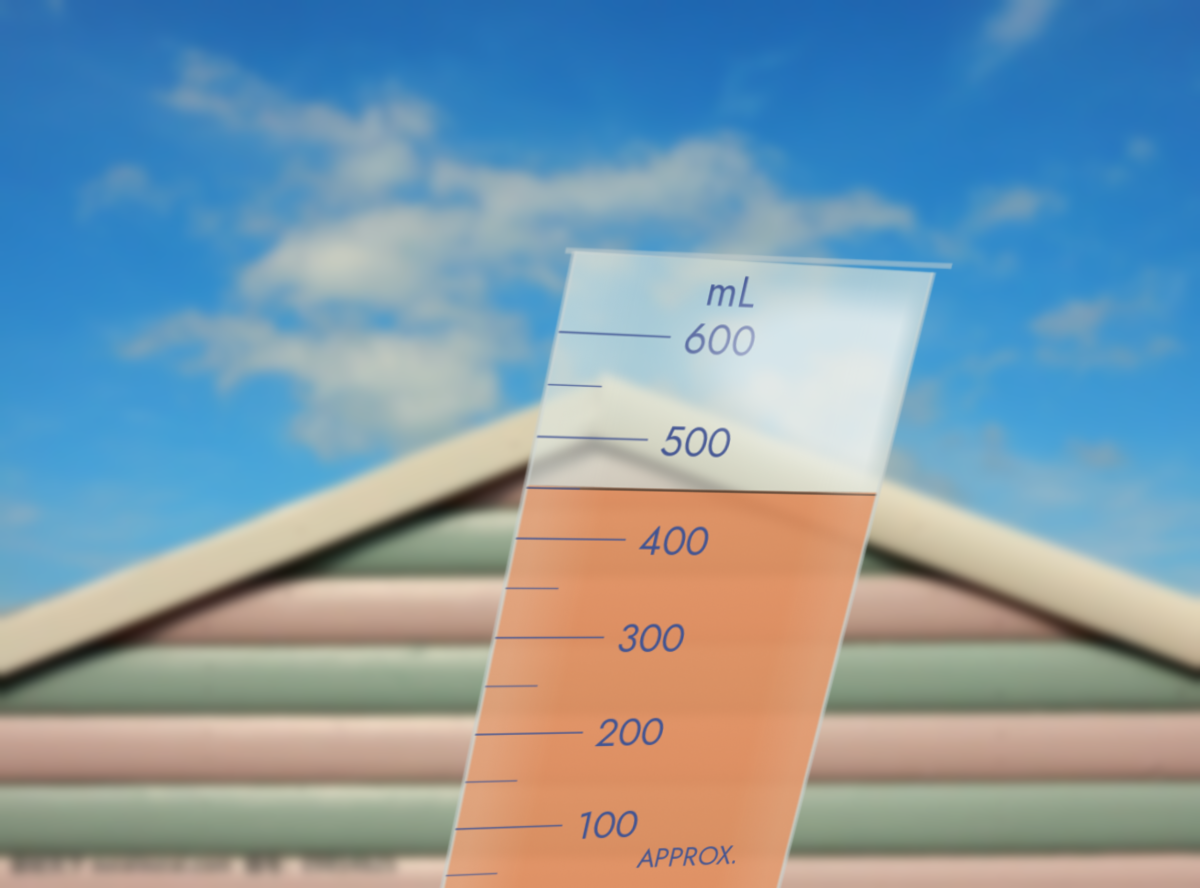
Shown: 450 mL
